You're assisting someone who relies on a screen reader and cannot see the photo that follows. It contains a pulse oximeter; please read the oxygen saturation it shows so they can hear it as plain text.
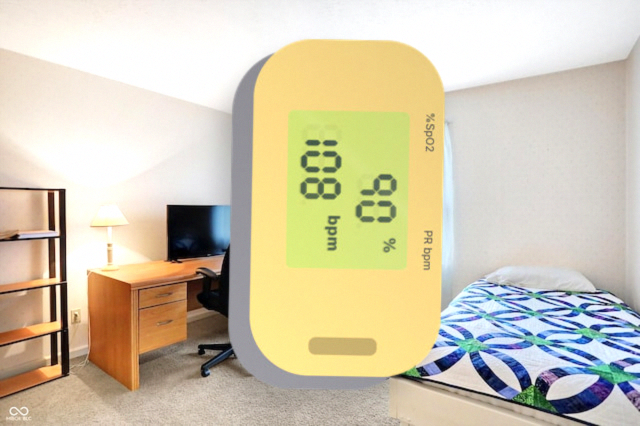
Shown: 90 %
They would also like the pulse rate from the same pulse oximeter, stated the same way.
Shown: 108 bpm
